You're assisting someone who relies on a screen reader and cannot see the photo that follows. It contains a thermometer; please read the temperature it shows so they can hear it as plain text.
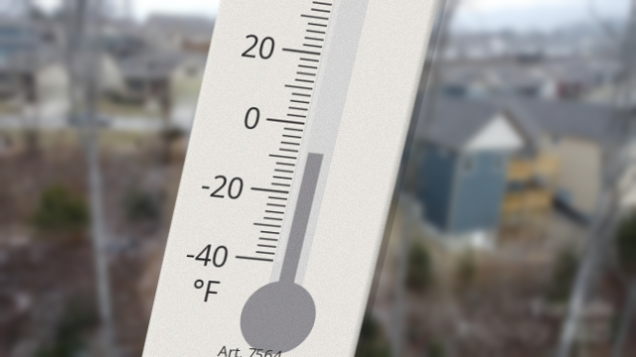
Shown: -8 °F
